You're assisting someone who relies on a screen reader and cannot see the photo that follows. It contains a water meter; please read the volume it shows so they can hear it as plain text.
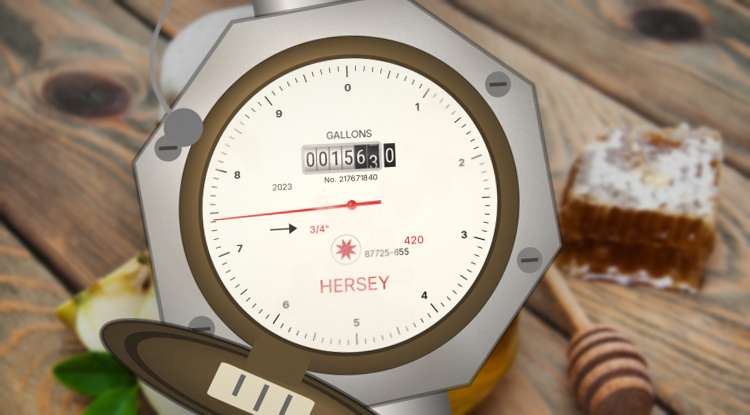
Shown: 15627.4 gal
